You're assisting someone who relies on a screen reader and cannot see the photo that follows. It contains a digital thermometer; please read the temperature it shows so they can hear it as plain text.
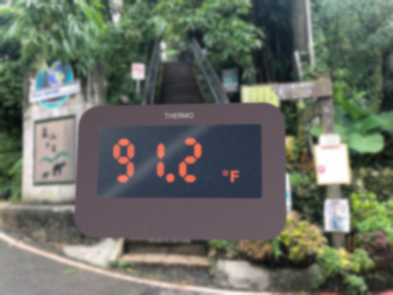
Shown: 91.2 °F
